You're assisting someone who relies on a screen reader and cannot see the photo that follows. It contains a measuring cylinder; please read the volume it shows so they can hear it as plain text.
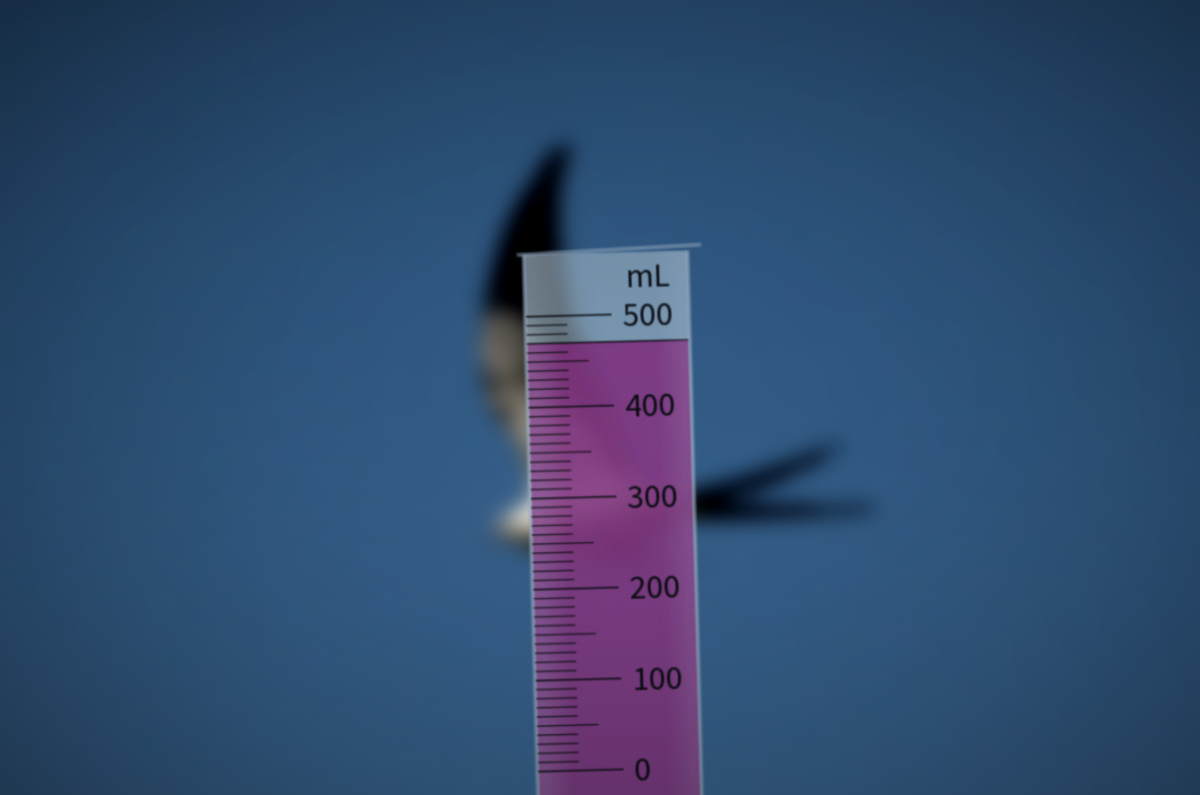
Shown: 470 mL
